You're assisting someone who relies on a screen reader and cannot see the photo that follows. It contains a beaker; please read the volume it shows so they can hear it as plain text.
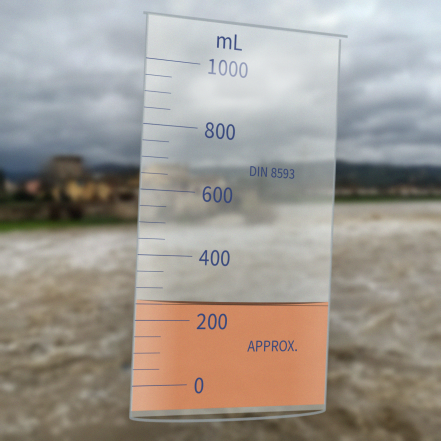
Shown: 250 mL
